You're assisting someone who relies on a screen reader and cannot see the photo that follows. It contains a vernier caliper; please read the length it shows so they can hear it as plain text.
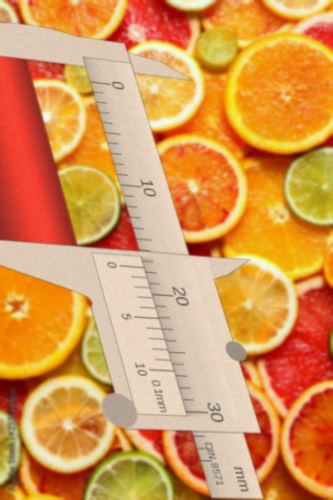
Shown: 17.6 mm
